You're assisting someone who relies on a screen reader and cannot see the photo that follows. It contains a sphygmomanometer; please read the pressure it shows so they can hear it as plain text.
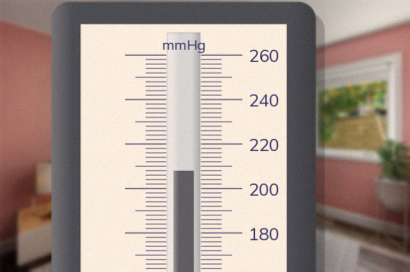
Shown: 208 mmHg
